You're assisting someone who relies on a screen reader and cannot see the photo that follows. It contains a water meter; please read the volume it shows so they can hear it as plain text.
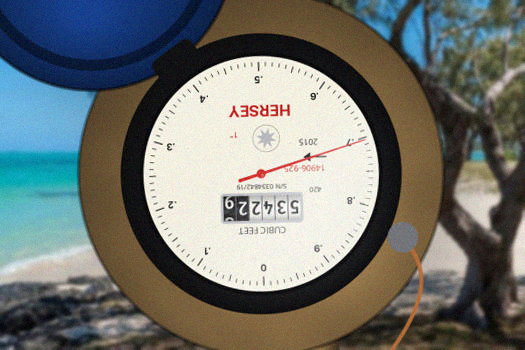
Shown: 534228.70 ft³
